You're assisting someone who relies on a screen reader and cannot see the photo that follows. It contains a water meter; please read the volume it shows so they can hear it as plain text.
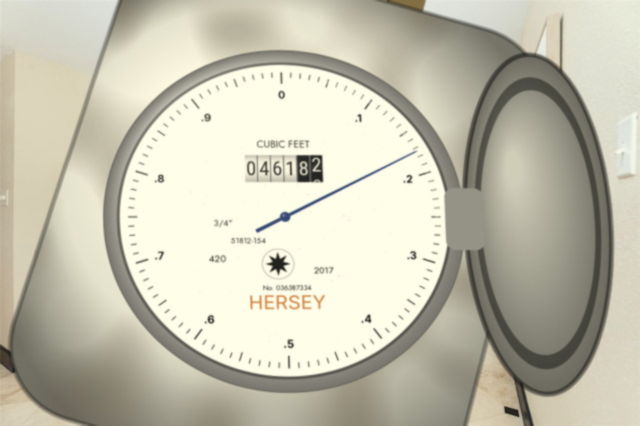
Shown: 46182.17 ft³
